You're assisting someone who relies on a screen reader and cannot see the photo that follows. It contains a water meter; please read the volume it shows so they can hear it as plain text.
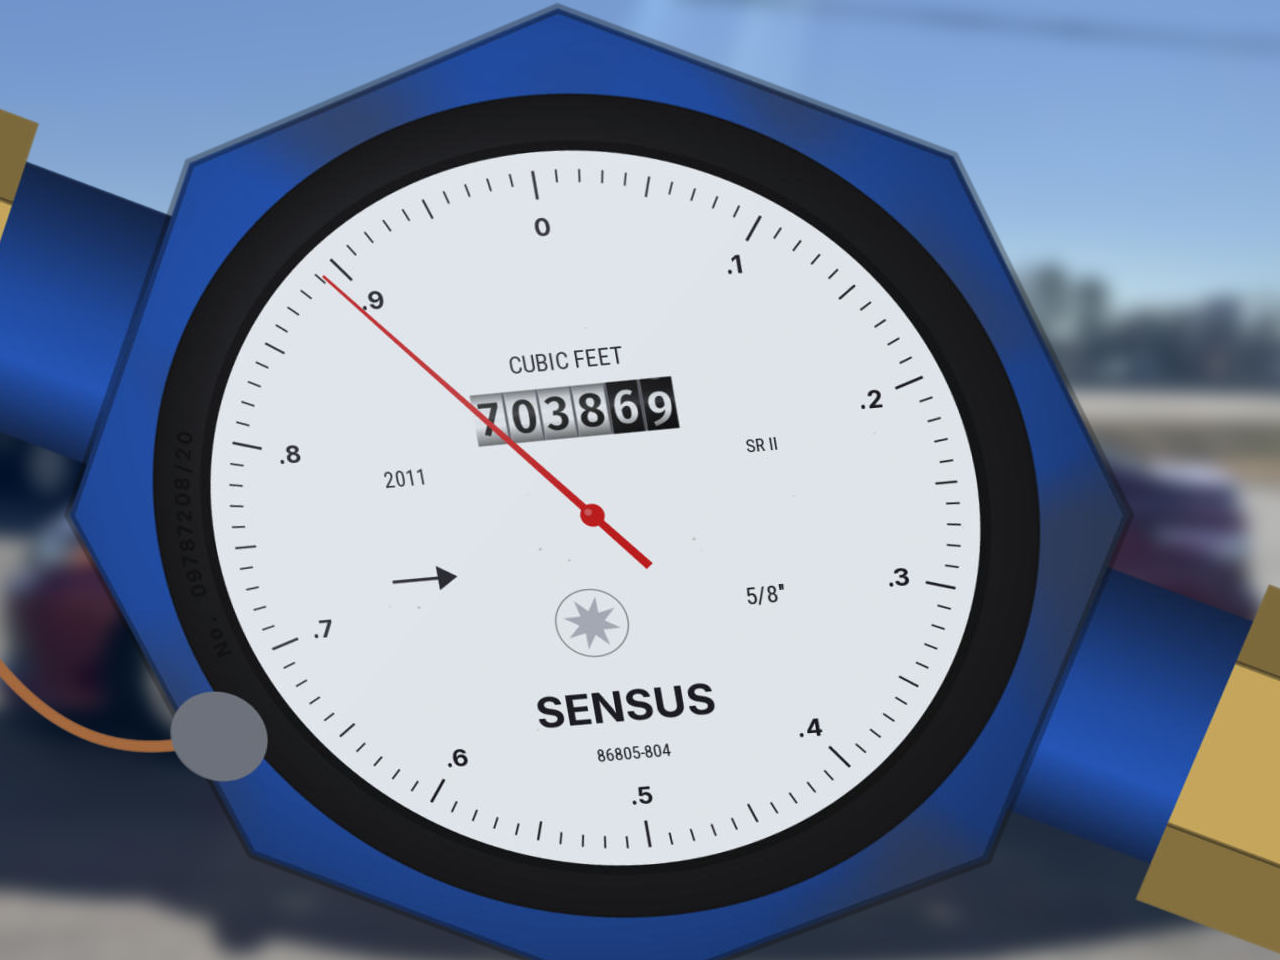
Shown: 703868.89 ft³
